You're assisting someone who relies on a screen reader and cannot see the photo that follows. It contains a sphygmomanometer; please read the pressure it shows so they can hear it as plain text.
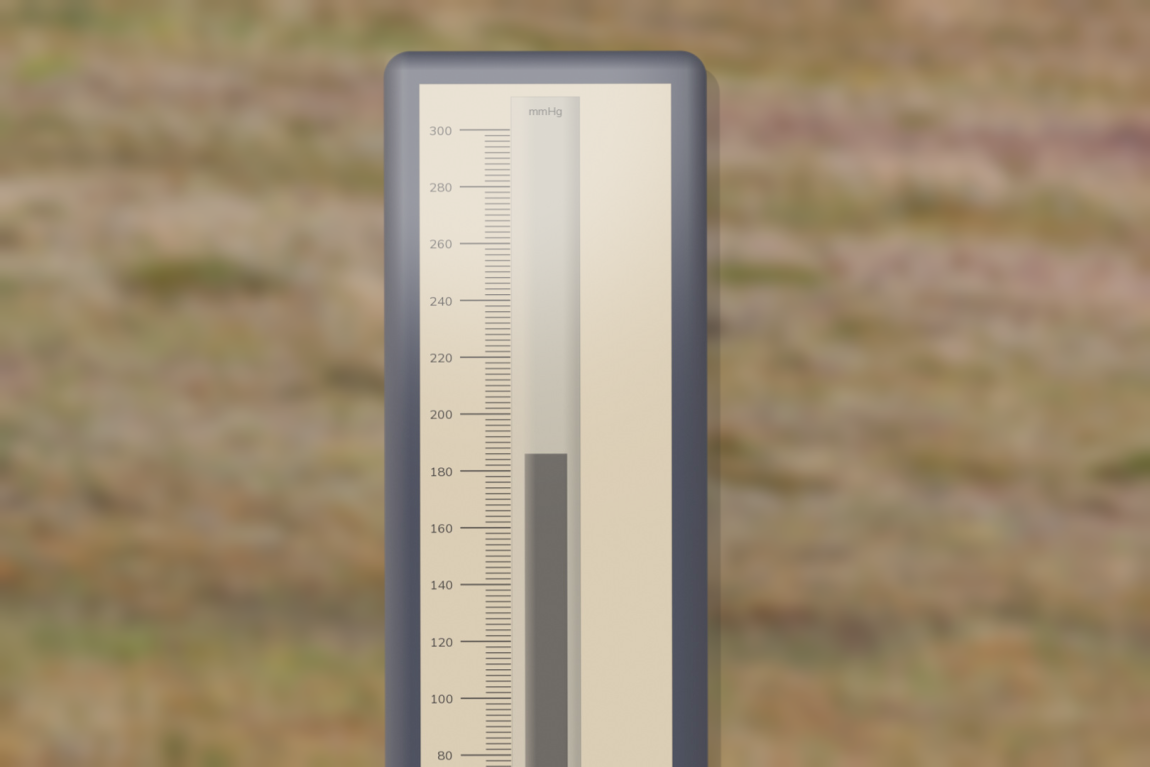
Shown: 186 mmHg
